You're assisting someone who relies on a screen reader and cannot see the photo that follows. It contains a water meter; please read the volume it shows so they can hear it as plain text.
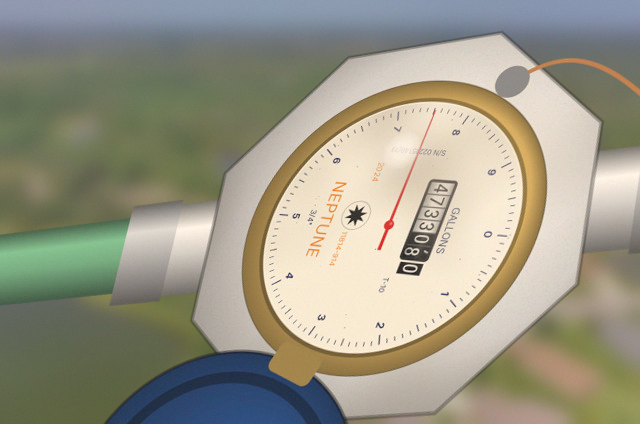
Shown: 4733077.5 gal
